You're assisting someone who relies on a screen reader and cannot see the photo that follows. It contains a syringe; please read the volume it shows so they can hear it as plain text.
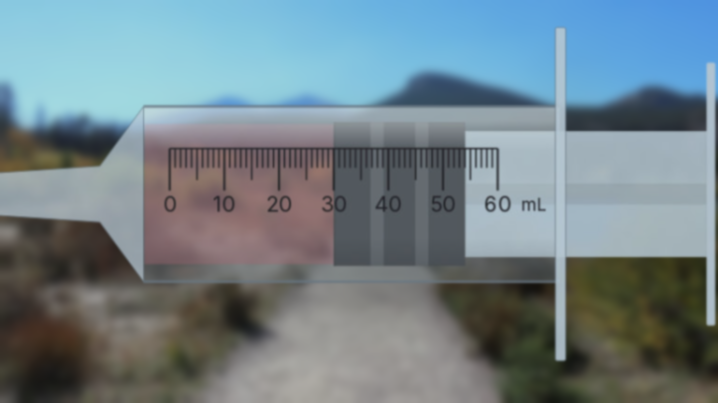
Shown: 30 mL
